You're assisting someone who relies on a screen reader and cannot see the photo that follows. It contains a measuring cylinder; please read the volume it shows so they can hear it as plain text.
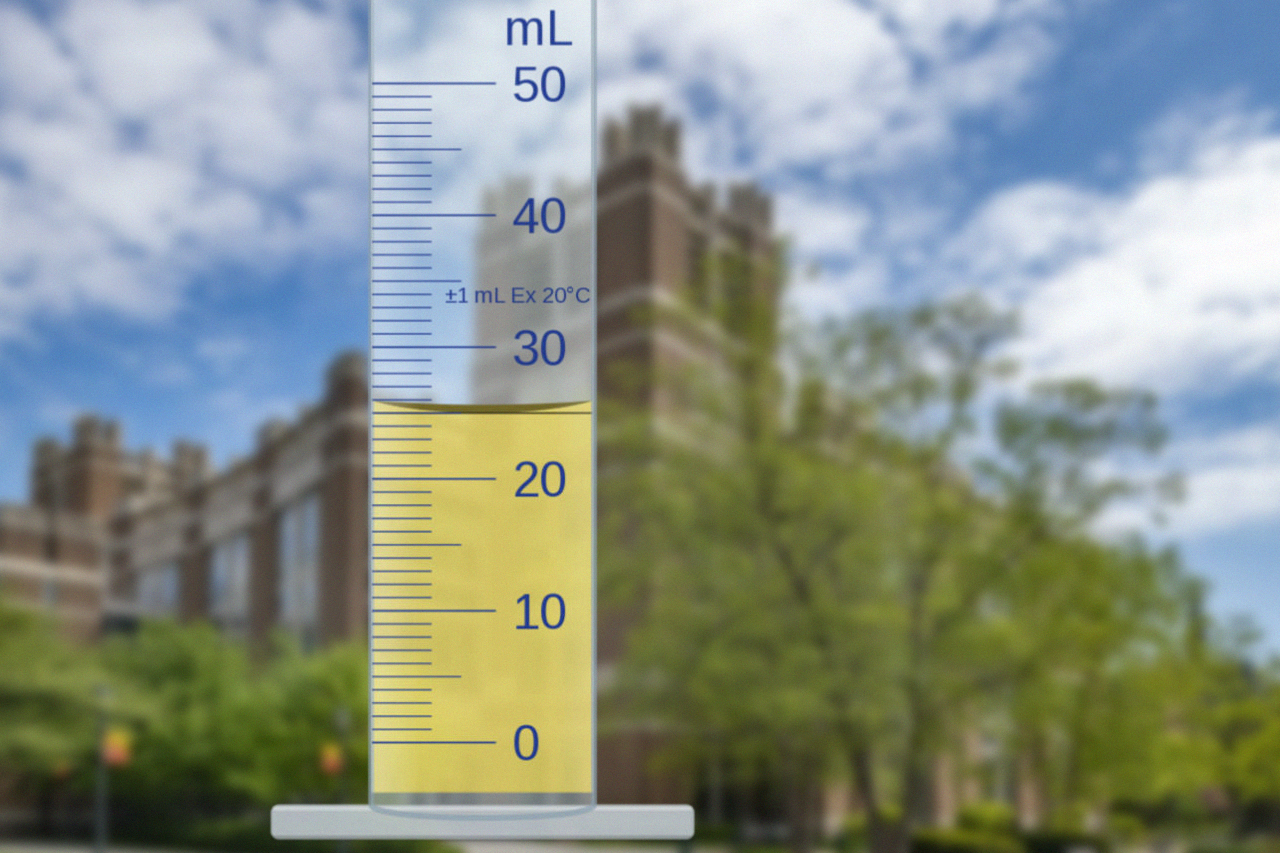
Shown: 25 mL
